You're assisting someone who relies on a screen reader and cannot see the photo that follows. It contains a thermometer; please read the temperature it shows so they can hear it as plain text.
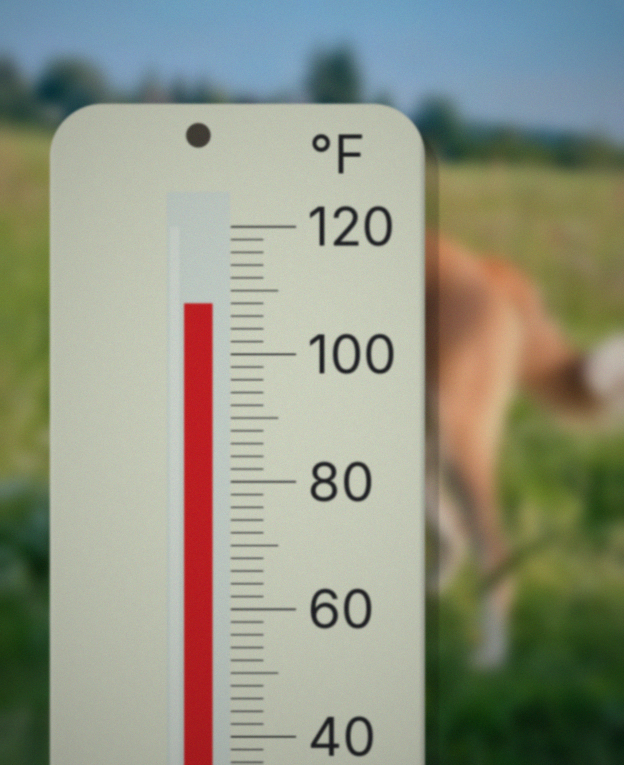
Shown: 108 °F
